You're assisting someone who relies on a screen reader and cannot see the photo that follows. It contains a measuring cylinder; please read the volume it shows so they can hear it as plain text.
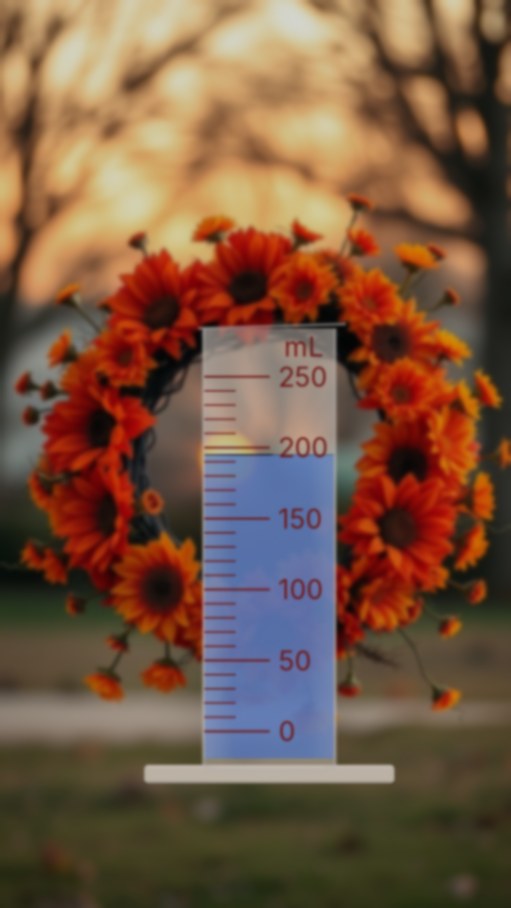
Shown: 195 mL
